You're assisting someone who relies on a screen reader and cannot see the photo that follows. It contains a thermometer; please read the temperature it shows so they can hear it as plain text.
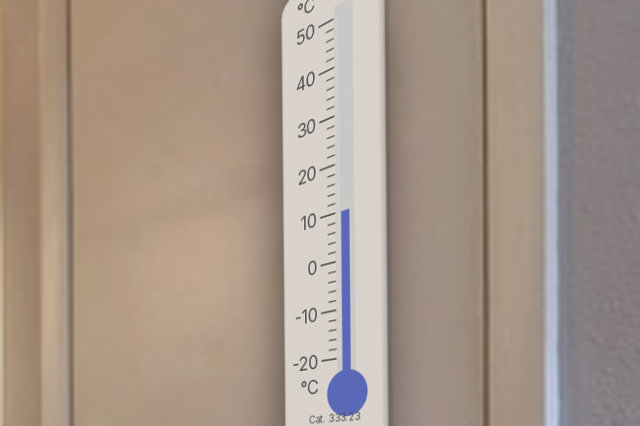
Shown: 10 °C
